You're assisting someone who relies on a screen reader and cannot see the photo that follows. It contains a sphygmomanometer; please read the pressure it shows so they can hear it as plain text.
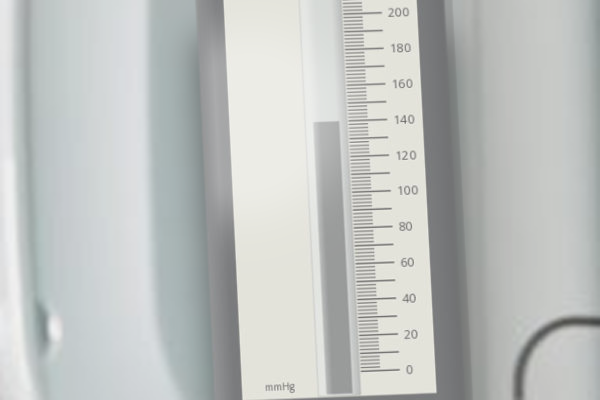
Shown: 140 mmHg
